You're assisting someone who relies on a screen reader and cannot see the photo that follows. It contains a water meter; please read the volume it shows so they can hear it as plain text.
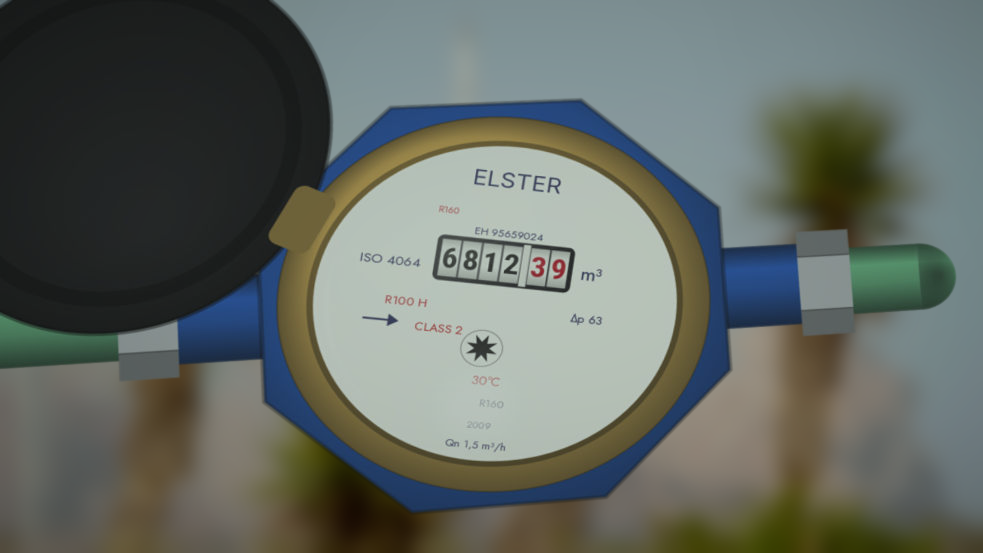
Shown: 6812.39 m³
